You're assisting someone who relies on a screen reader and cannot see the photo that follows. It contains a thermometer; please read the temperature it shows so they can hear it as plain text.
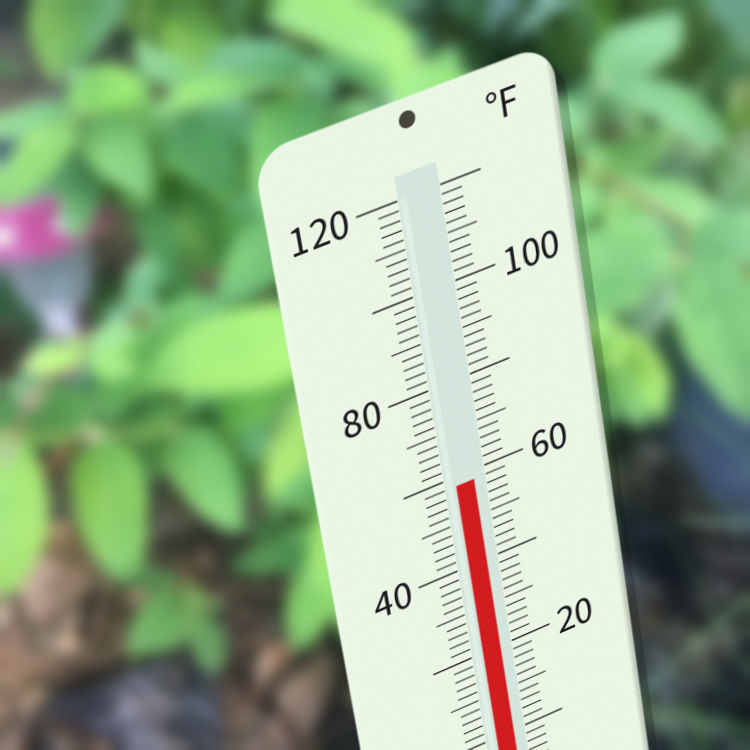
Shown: 58 °F
